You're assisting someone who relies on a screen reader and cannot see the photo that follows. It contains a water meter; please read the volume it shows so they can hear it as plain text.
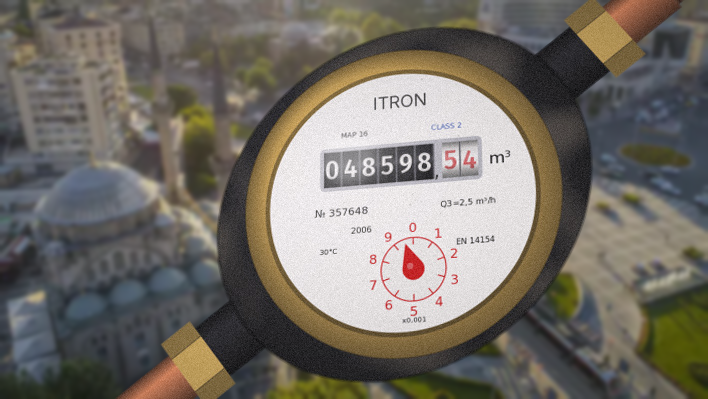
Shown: 48598.539 m³
